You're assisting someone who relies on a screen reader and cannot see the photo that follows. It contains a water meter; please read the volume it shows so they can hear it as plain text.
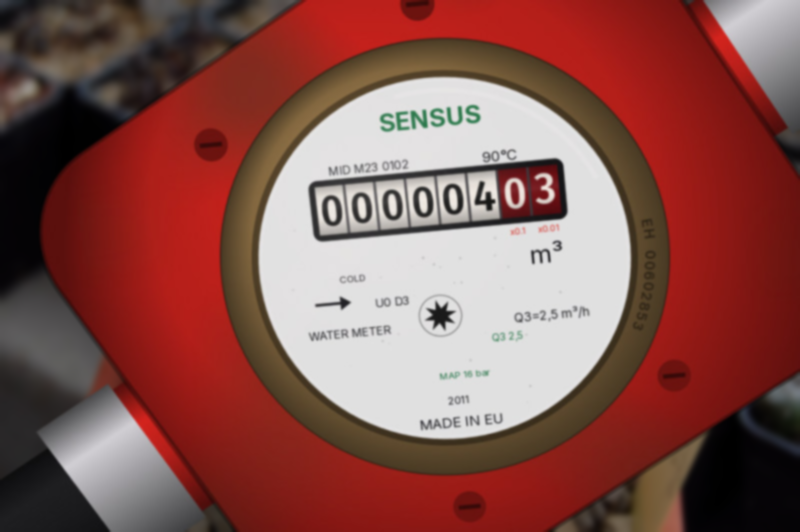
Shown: 4.03 m³
